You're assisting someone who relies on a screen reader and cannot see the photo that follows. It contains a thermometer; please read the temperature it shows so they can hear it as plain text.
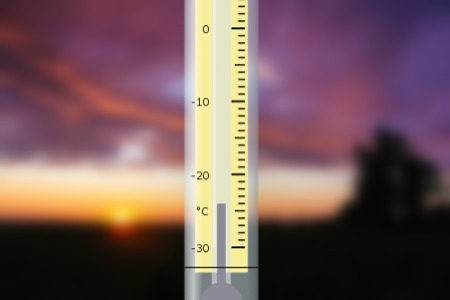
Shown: -24 °C
